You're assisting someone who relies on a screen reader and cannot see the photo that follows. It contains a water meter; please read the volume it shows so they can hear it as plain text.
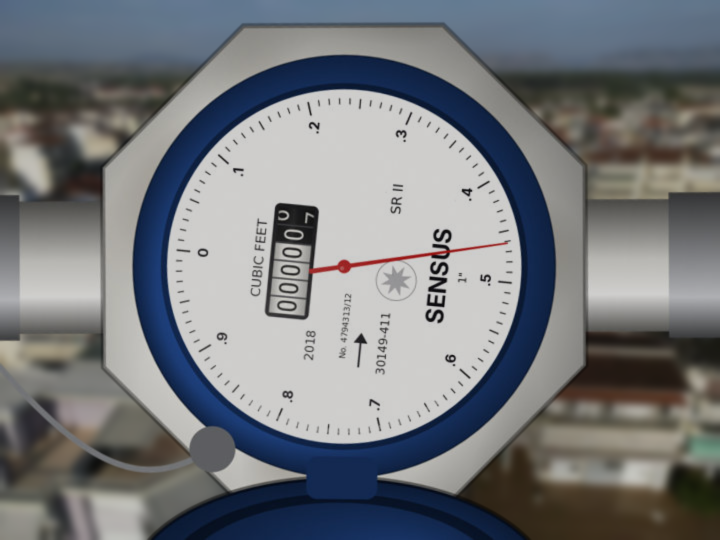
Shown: 6.46 ft³
